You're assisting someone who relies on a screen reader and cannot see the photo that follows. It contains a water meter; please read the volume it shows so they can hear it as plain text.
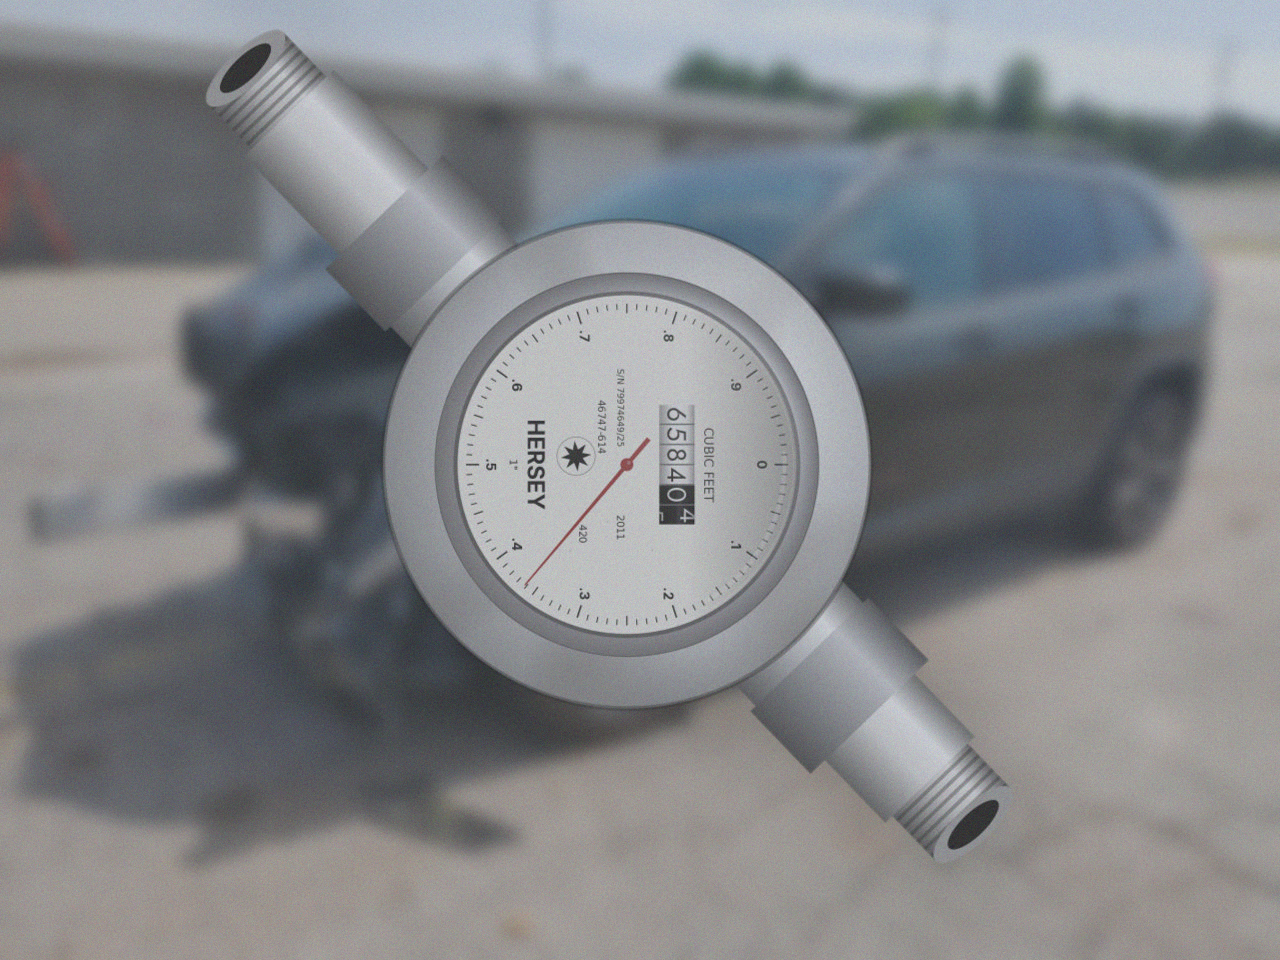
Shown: 658404.36 ft³
